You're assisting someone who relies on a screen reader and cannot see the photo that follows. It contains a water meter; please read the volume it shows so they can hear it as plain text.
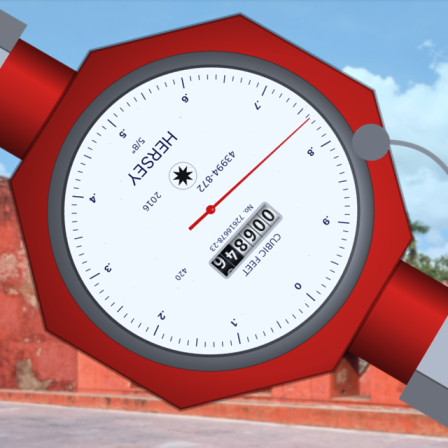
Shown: 6845.76 ft³
